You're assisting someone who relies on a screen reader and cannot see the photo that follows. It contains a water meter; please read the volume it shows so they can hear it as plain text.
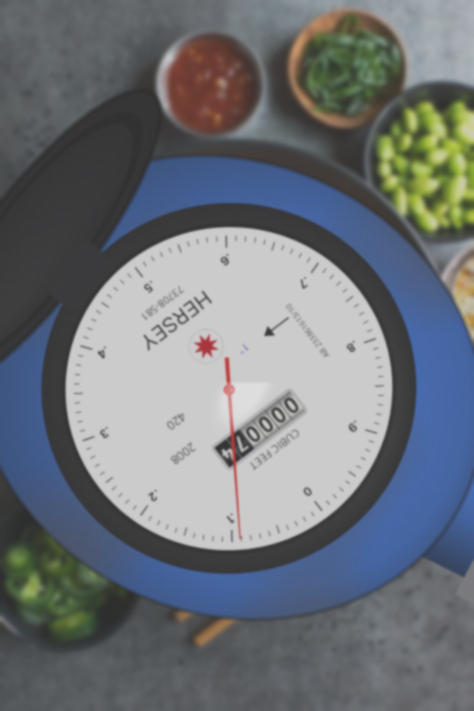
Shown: 74.09 ft³
